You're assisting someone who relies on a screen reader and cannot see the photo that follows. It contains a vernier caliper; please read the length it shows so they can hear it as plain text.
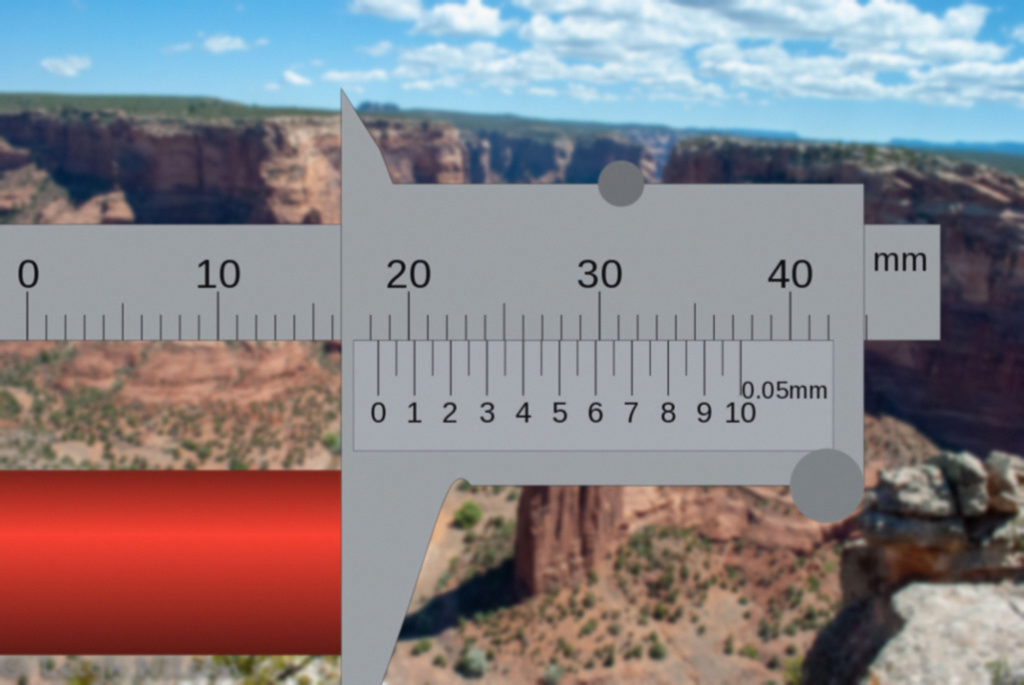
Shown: 18.4 mm
